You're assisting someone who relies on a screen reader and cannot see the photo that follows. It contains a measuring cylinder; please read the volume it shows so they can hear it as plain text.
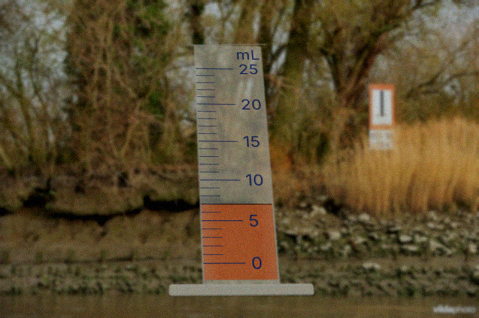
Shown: 7 mL
